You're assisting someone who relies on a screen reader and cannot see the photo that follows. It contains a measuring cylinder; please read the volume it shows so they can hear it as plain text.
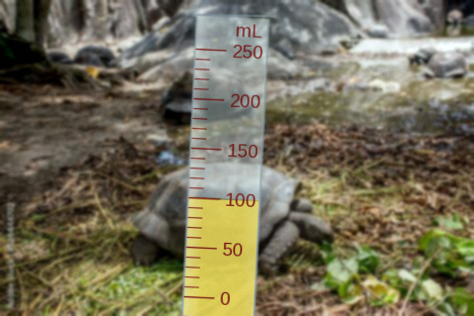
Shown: 100 mL
